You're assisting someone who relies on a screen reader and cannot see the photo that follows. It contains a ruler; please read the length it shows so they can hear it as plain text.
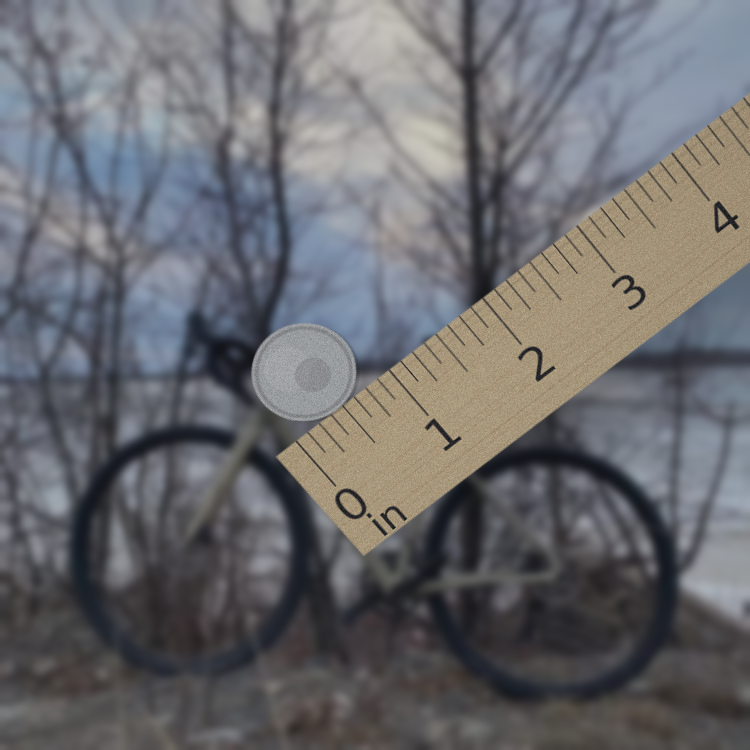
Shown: 0.875 in
